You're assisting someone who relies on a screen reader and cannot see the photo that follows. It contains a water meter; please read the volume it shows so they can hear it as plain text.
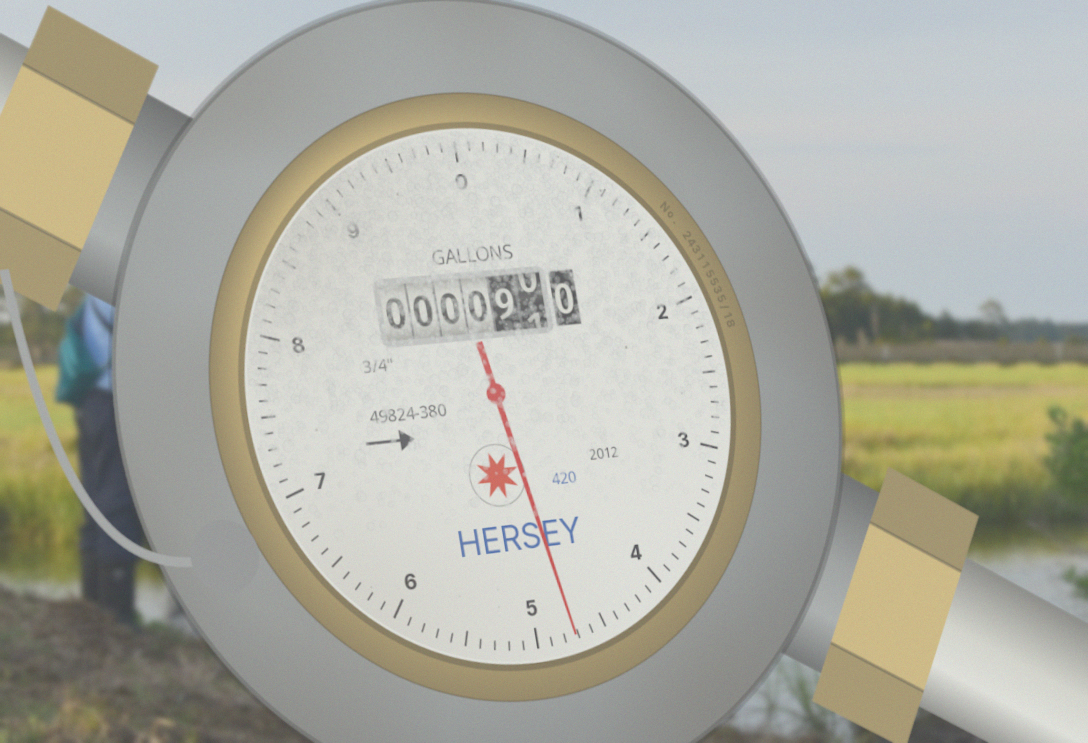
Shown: 904.7 gal
